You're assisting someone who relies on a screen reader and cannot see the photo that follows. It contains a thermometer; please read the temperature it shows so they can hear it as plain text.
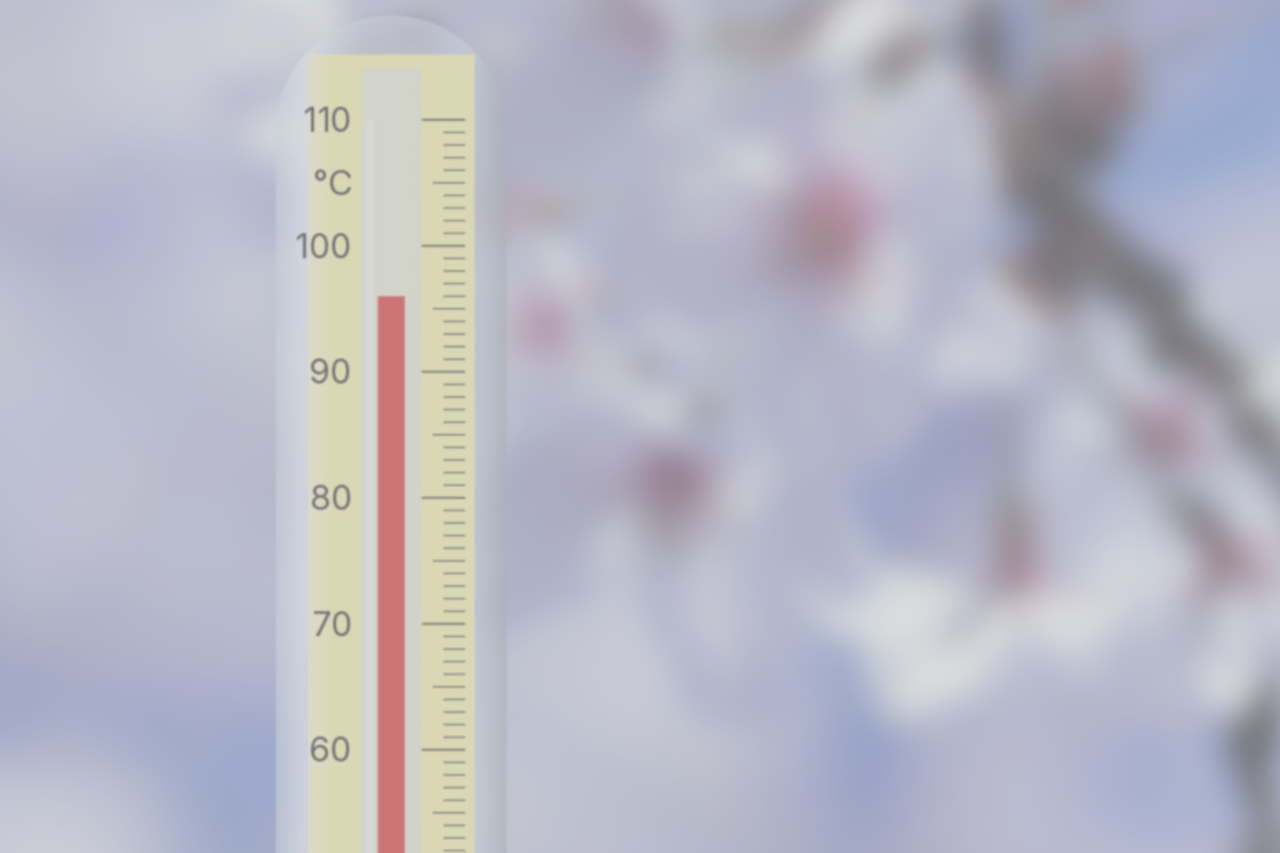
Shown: 96 °C
